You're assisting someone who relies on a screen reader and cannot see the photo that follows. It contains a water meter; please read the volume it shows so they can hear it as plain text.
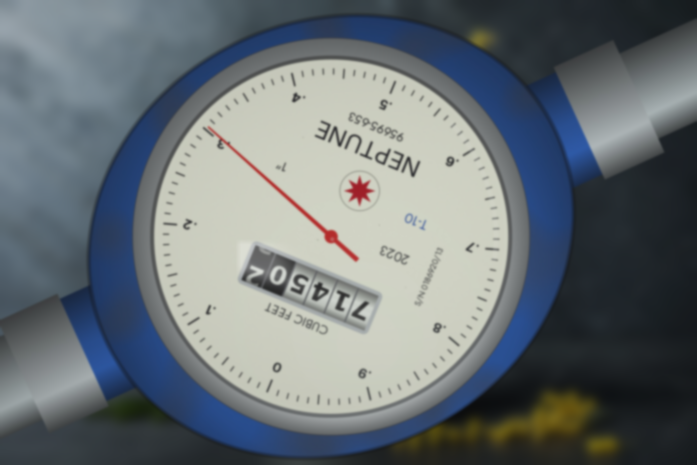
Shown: 714502.30 ft³
